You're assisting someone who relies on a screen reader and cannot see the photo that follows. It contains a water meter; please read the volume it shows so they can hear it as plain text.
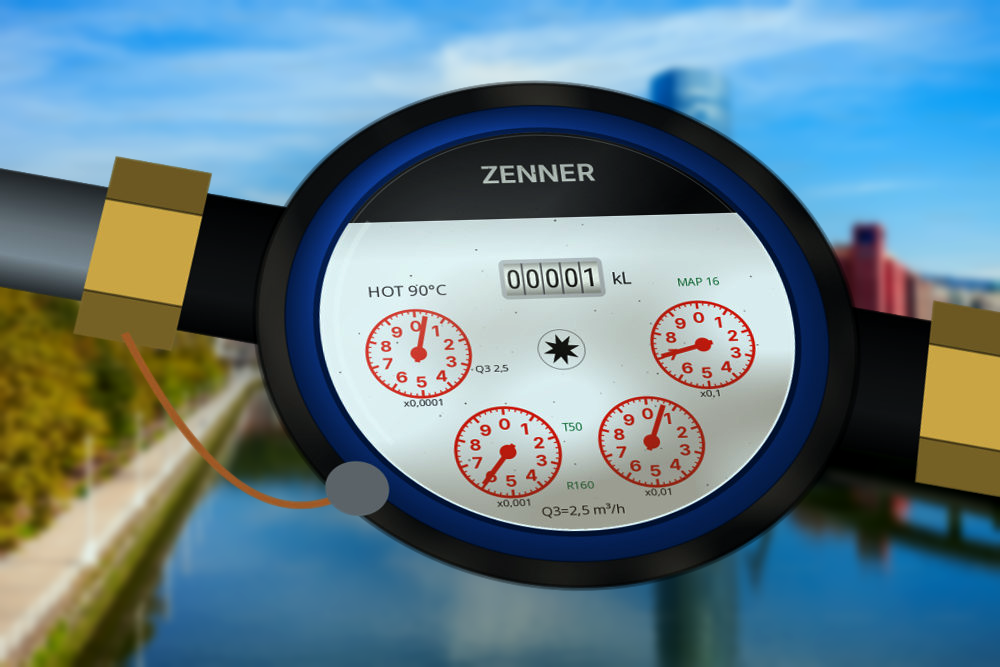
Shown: 1.7060 kL
